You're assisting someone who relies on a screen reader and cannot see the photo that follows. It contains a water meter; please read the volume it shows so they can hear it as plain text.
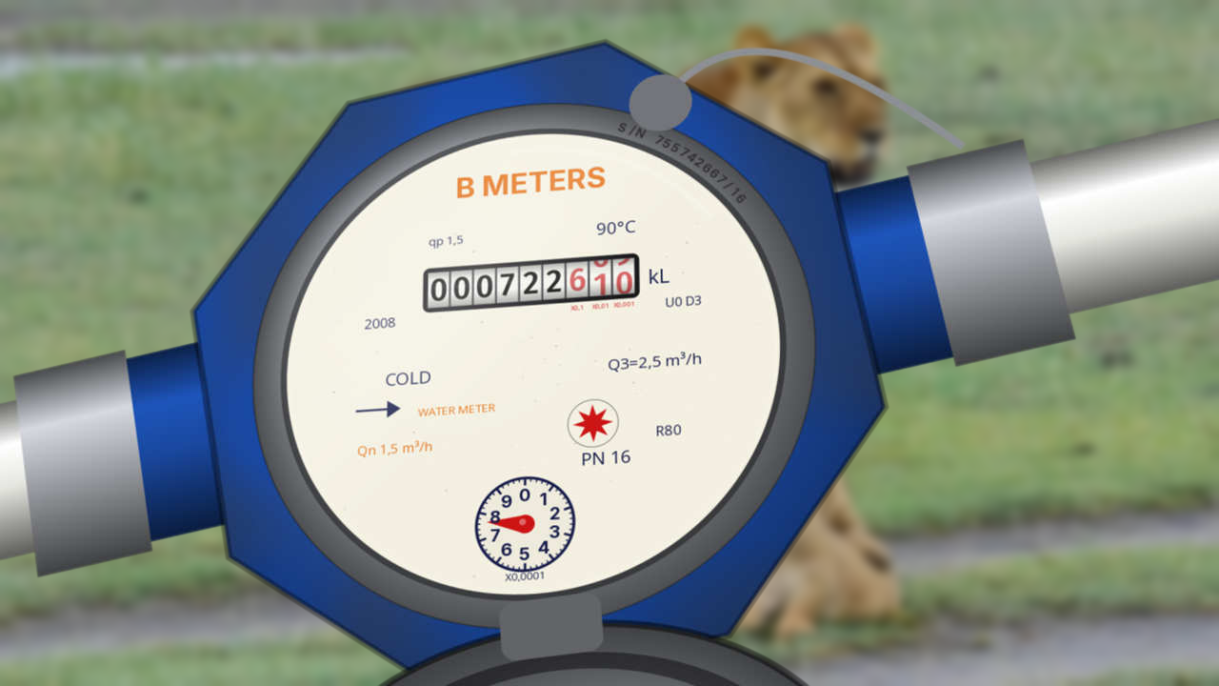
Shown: 722.6097 kL
